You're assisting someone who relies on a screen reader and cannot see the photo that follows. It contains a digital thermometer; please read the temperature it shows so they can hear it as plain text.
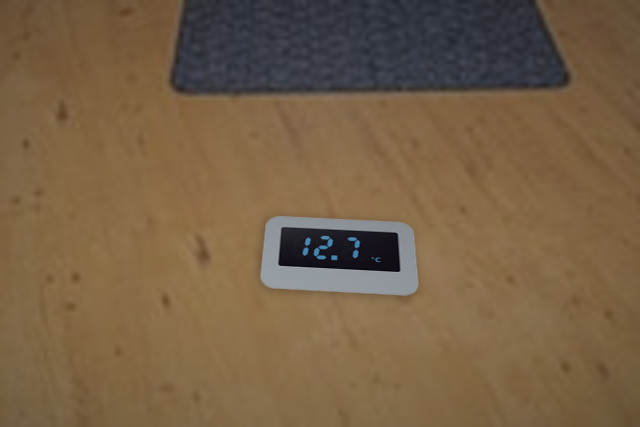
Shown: 12.7 °C
